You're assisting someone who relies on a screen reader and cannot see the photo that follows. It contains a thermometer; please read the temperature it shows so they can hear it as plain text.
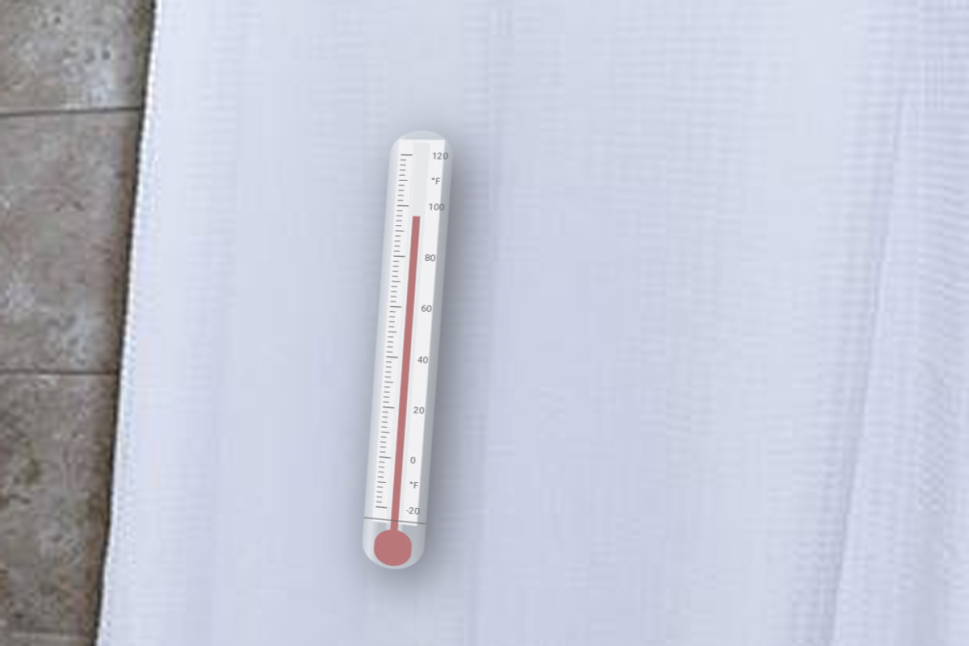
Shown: 96 °F
